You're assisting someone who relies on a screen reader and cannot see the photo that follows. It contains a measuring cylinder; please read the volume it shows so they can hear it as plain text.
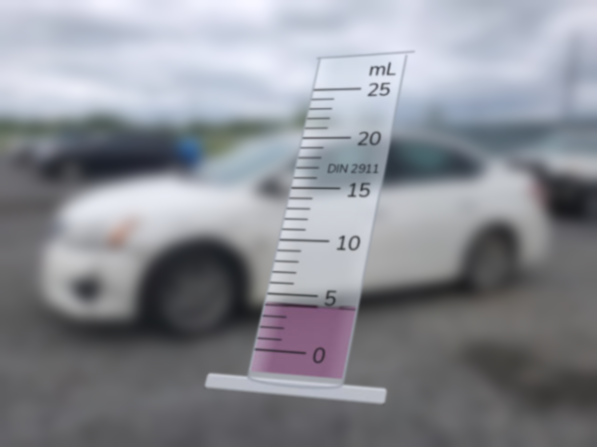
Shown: 4 mL
